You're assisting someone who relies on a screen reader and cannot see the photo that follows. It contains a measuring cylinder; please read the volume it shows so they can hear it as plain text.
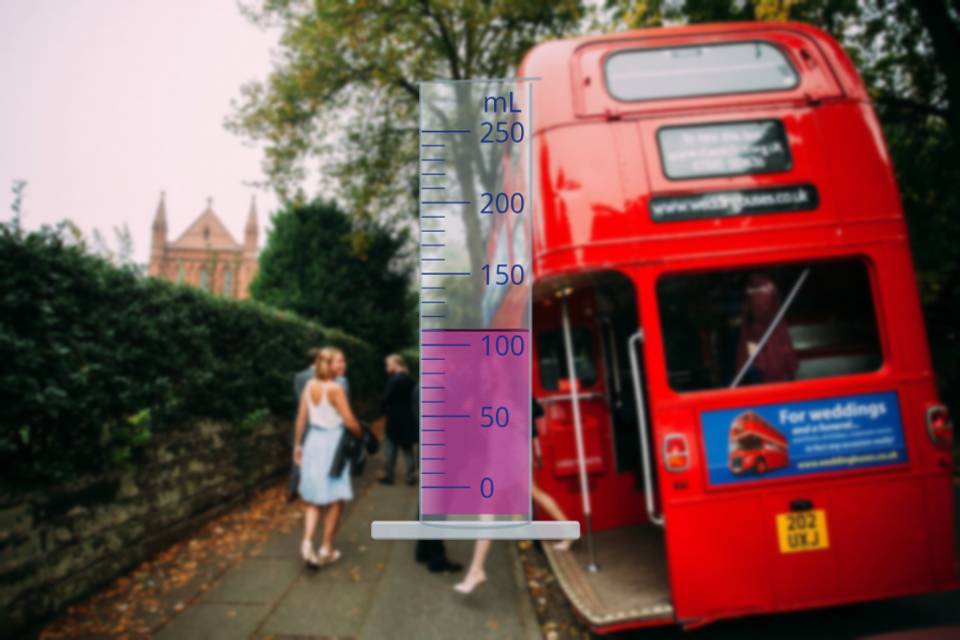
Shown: 110 mL
